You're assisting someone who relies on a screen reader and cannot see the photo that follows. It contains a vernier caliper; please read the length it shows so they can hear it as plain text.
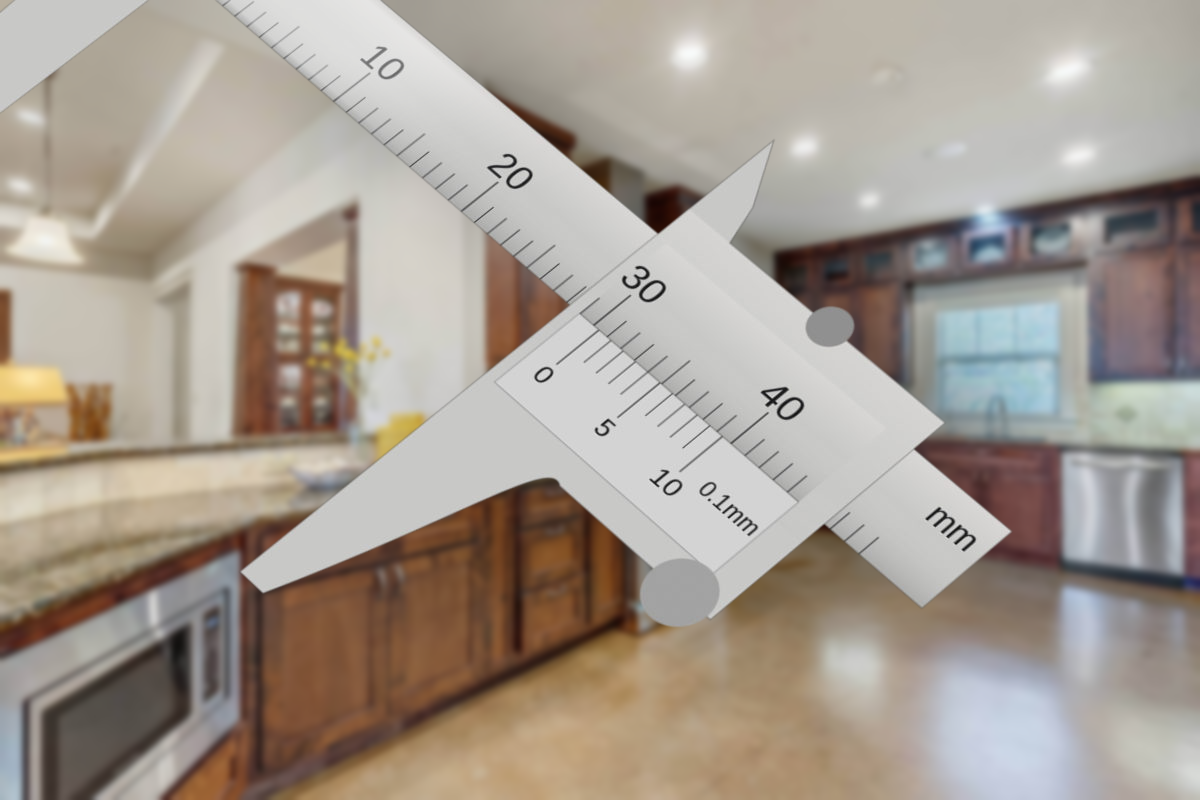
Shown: 30.4 mm
